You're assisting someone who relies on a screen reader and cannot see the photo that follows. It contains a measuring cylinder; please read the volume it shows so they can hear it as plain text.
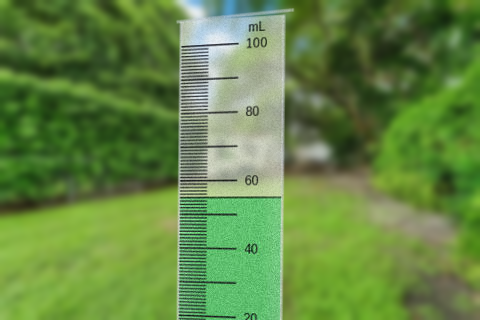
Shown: 55 mL
